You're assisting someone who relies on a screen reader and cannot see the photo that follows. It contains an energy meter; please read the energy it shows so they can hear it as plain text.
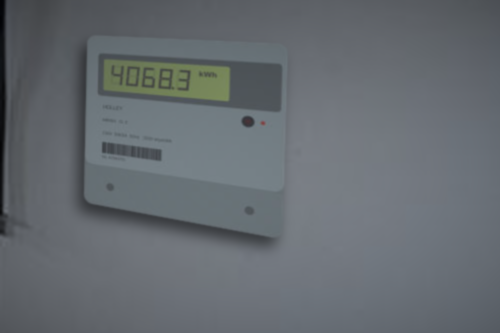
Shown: 4068.3 kWh
